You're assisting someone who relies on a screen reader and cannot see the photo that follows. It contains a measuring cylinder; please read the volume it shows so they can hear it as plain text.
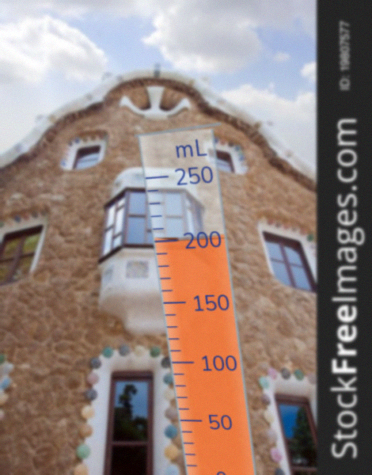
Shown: 200 mL
